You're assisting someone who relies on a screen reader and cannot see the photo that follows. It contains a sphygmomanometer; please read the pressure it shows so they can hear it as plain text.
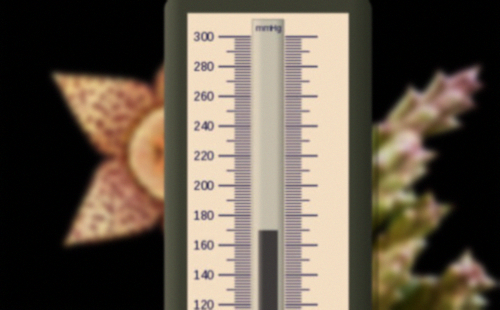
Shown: 170 mmHg
